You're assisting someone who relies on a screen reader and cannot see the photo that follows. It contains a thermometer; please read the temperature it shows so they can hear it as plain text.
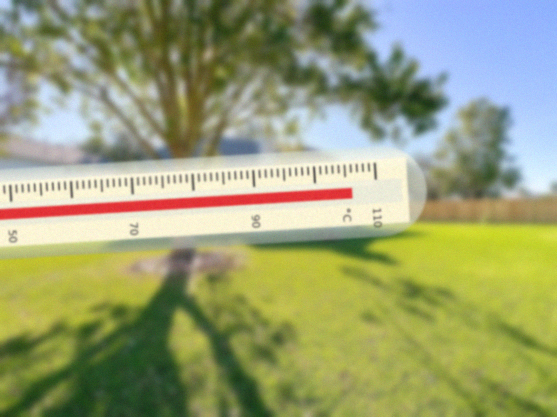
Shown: 106 °C
